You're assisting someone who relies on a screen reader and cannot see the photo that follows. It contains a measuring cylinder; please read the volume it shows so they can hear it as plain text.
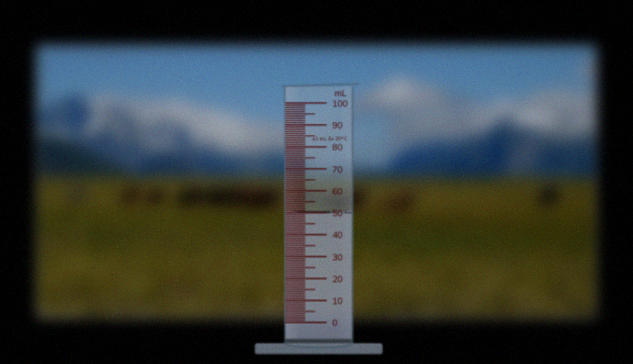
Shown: 50 mL
